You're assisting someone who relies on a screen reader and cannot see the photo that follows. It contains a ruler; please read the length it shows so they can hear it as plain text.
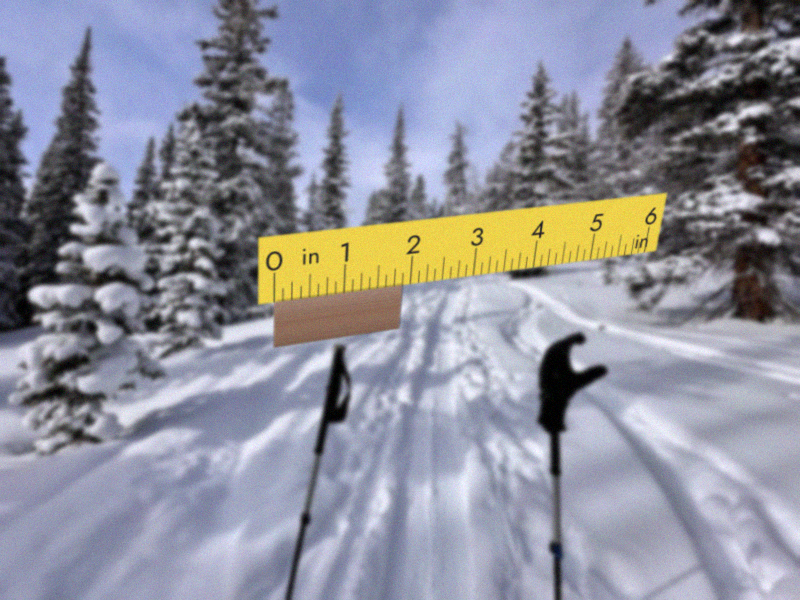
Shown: 1.875 in
